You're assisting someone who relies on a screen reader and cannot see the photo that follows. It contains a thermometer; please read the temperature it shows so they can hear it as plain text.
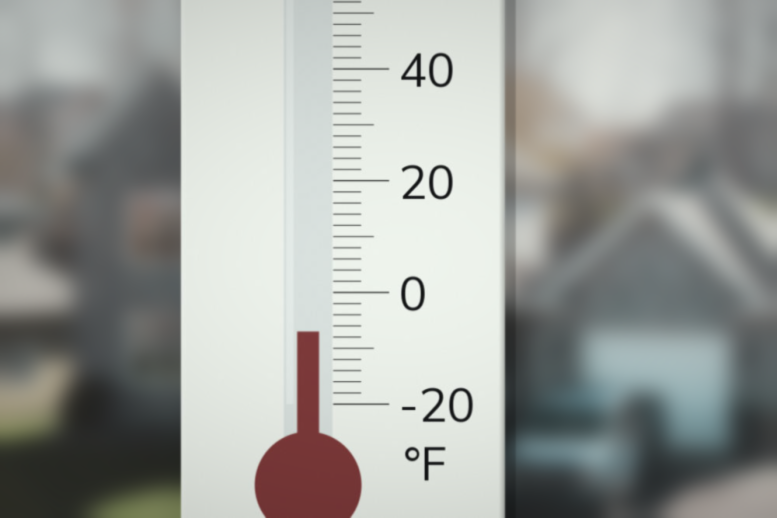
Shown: -7 °F
